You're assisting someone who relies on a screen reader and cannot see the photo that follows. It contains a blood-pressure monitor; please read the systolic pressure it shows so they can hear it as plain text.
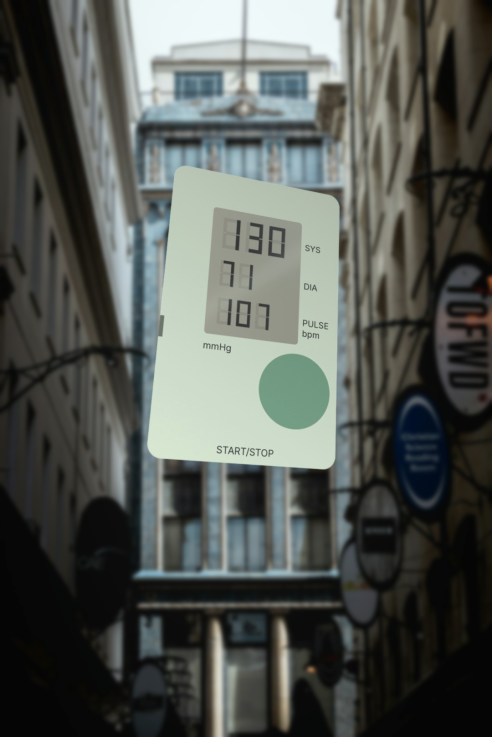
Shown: 130 mmHg
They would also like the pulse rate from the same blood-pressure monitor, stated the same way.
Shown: 107 bpm
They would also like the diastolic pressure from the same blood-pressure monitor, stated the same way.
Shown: 71 mmHg
